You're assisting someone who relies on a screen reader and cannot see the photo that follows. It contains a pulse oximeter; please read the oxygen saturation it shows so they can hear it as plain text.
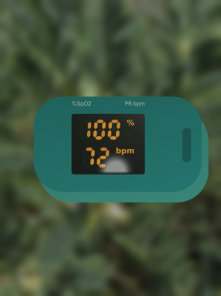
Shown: 100 %
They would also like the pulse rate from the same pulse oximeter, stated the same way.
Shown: 72 bpm
